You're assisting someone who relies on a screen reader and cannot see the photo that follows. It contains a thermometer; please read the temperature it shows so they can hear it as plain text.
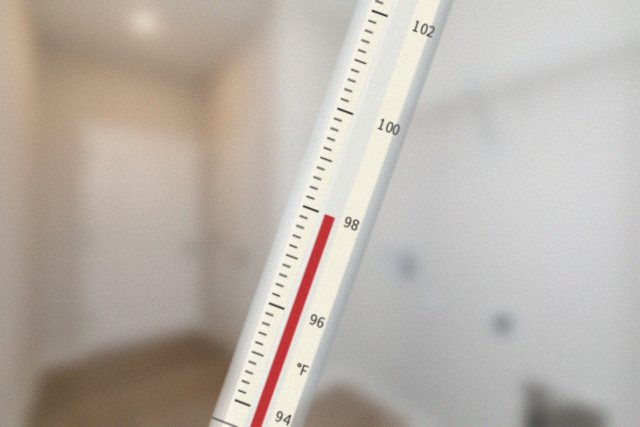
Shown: 98 °F
